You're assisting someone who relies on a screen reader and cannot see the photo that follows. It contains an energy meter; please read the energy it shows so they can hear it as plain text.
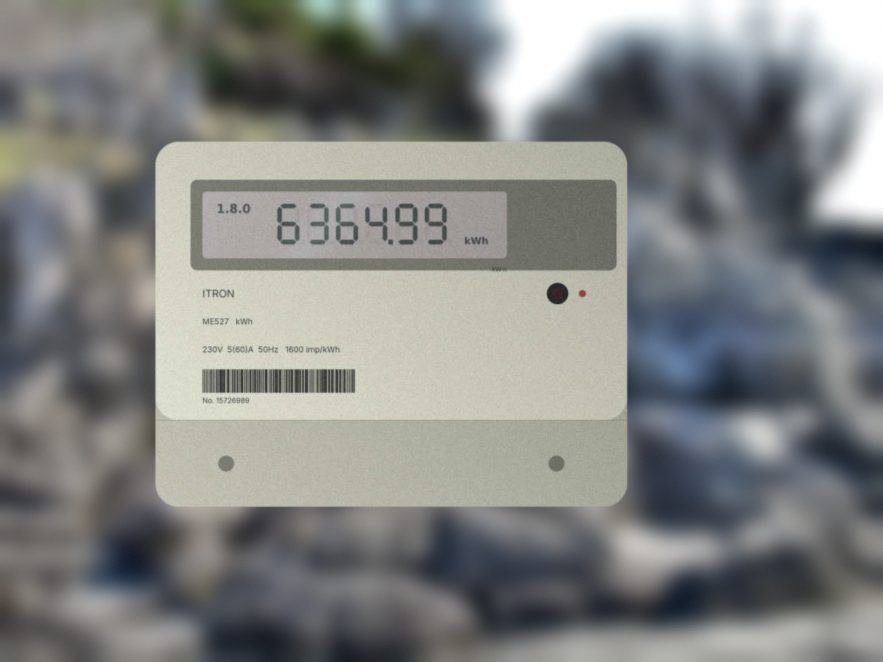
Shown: 6364.99 kWh
